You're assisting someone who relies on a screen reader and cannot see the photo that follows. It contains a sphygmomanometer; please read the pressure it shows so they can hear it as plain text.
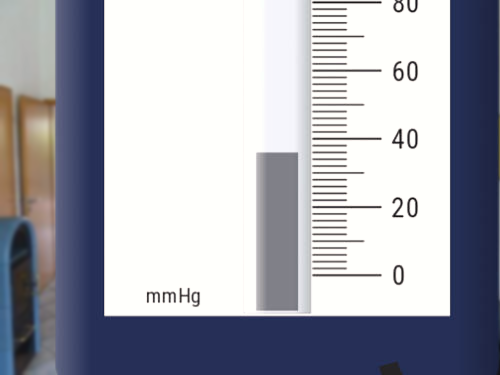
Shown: 36 mmHg
